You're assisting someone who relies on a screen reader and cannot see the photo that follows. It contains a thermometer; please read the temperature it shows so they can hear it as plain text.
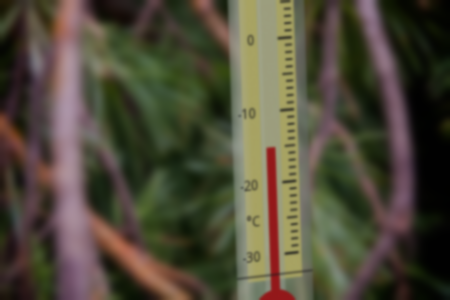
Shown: -15 °C
